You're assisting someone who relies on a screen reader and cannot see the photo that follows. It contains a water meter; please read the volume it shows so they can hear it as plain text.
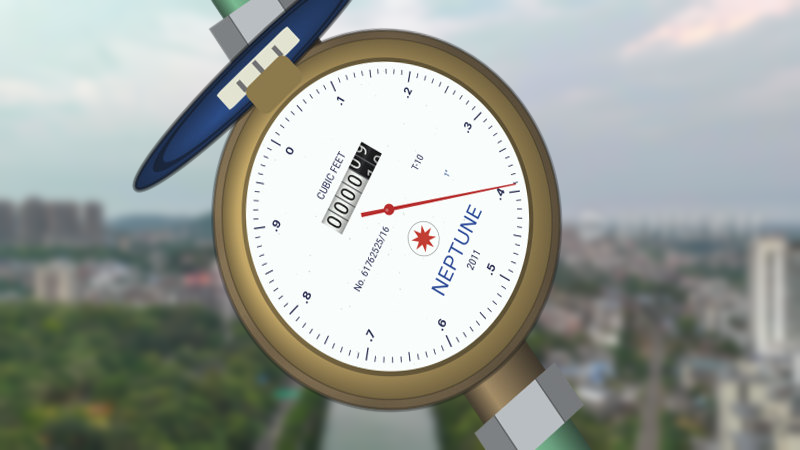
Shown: 9.39 ft³
